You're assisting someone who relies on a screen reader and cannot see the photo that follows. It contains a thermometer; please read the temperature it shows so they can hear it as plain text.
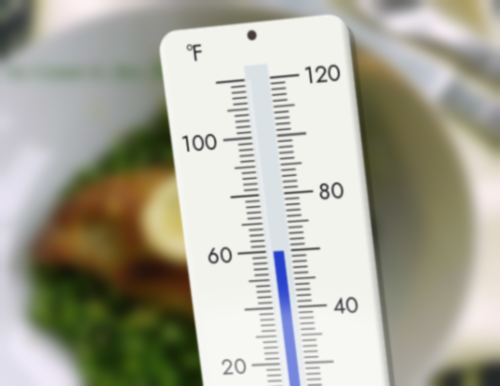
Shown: 60 °F
